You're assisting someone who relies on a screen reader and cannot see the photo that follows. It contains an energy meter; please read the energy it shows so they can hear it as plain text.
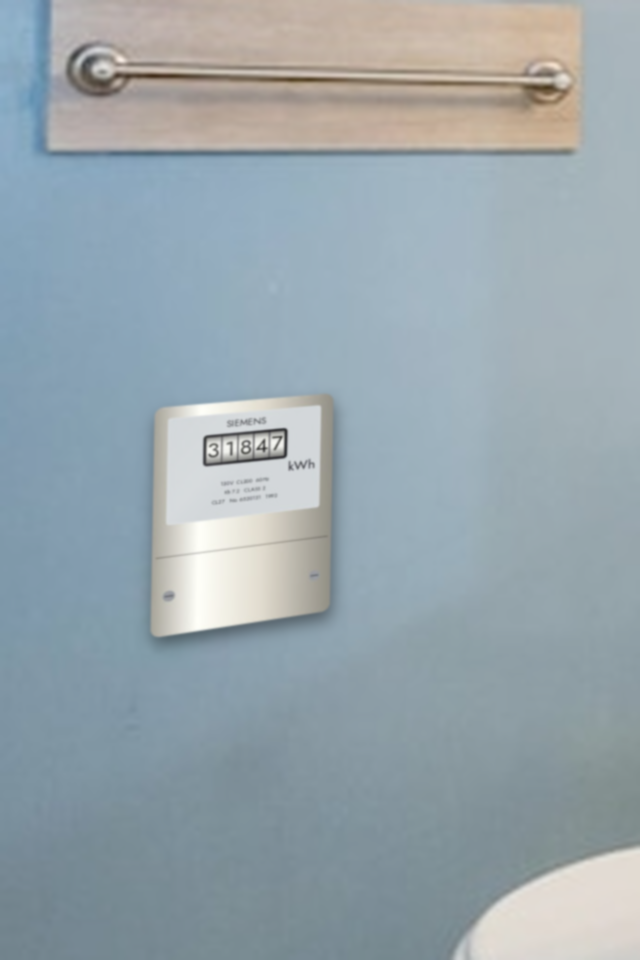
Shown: 31847 kWh
